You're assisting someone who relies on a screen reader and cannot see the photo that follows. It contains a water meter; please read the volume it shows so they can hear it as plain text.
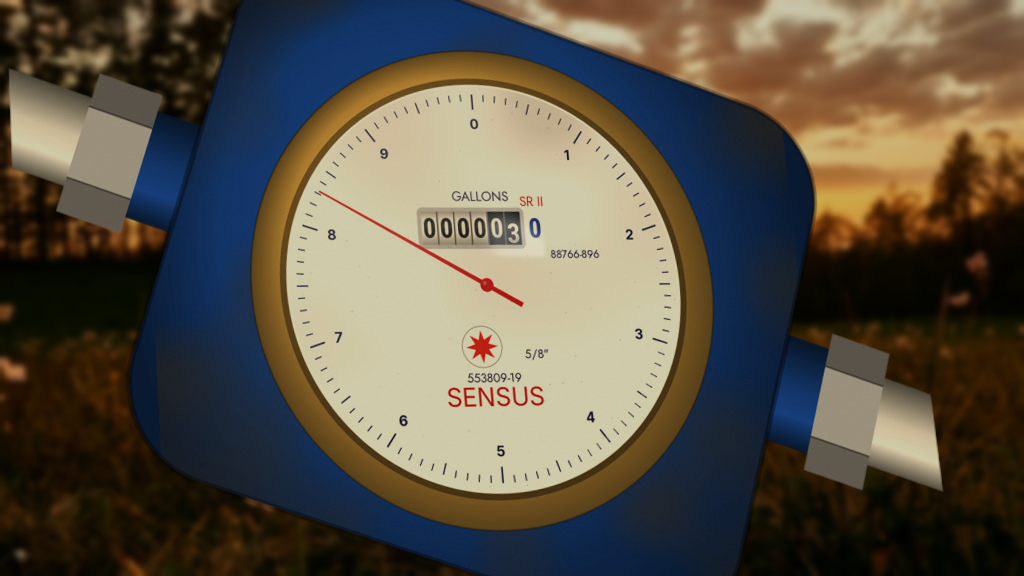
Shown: 28.3 gal
